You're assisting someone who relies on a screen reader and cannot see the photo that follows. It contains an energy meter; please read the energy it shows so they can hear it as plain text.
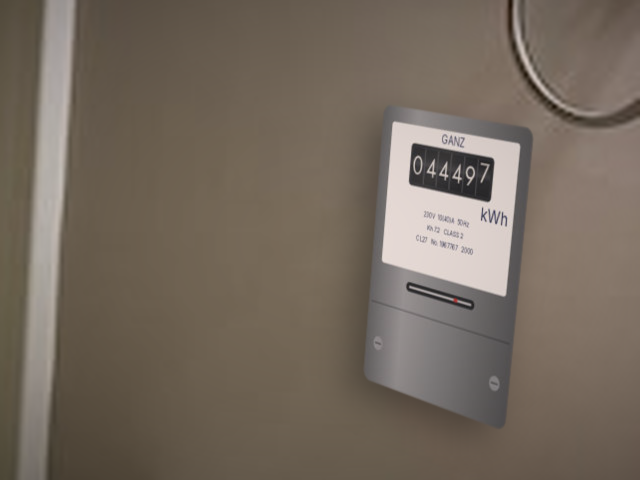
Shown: 44497 kWh
